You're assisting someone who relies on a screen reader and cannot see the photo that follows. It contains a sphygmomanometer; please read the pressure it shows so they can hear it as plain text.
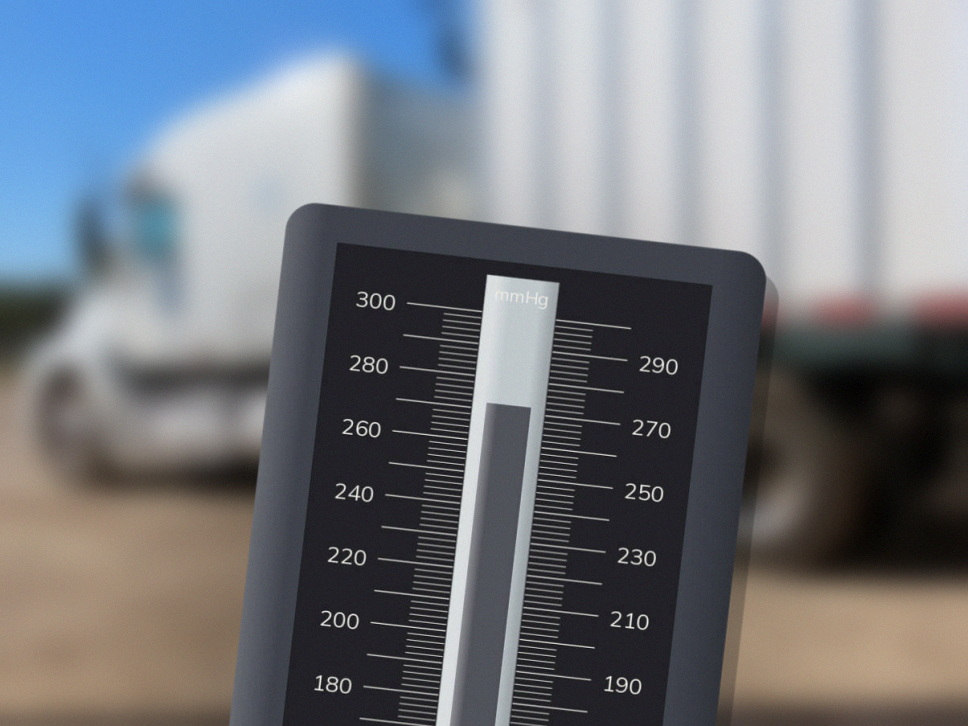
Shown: 272 mmHg
